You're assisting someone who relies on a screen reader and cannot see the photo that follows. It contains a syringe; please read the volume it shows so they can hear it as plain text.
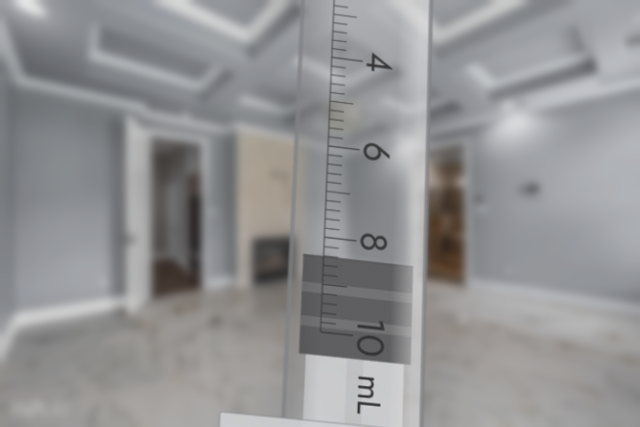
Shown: 8.4 mL
